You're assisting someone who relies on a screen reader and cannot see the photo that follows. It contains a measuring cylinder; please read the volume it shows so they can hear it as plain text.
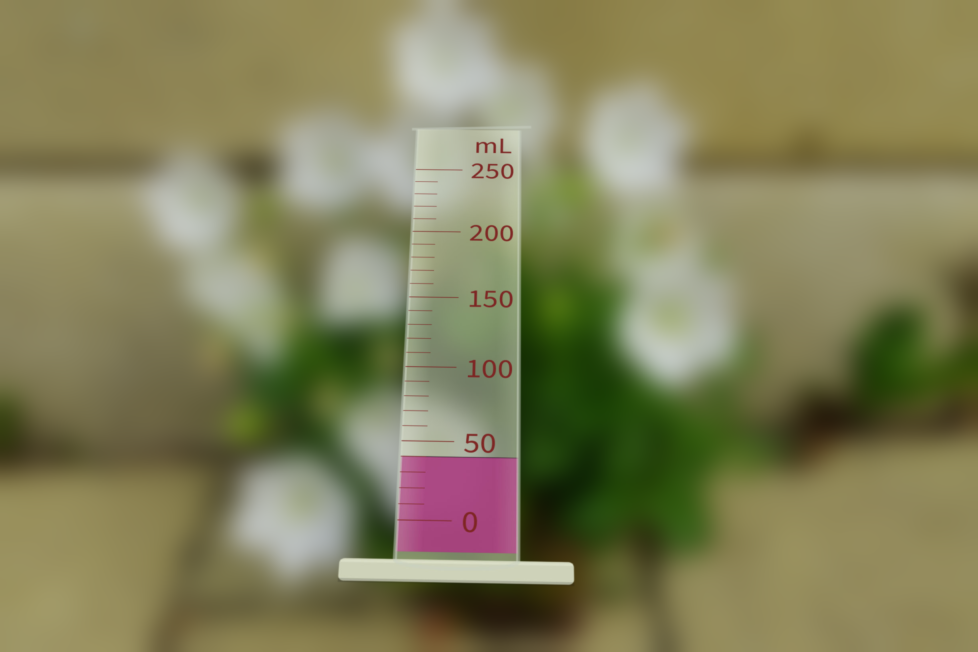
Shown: 40 mL
